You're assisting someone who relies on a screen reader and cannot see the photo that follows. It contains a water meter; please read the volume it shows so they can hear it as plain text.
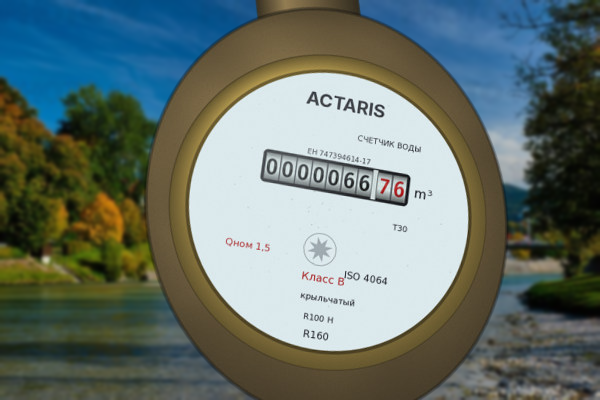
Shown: 66.76 m³
